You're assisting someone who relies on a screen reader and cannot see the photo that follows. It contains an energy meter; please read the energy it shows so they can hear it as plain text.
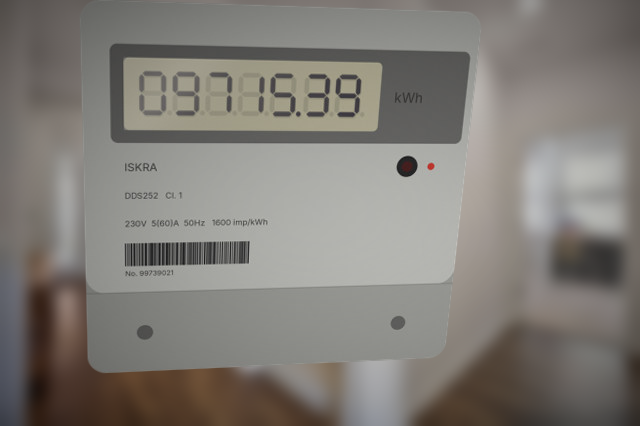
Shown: 9715.39 kWh
